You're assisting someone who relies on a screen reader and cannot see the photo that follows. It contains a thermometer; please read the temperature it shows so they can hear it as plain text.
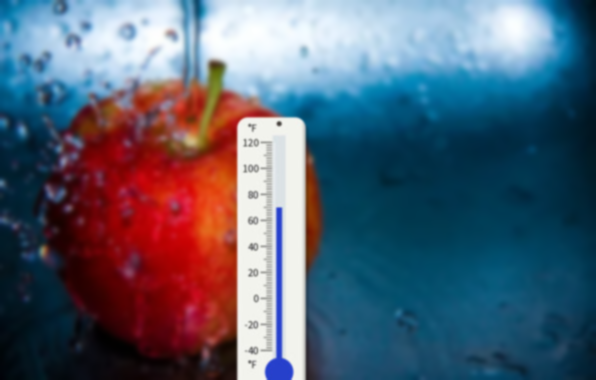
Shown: 70 °F
